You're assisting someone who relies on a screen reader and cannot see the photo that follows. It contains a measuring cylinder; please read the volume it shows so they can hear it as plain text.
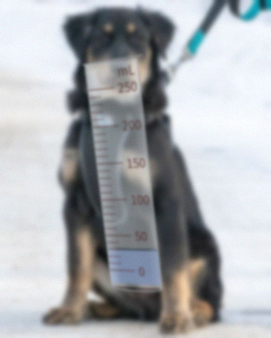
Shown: 30 mL
